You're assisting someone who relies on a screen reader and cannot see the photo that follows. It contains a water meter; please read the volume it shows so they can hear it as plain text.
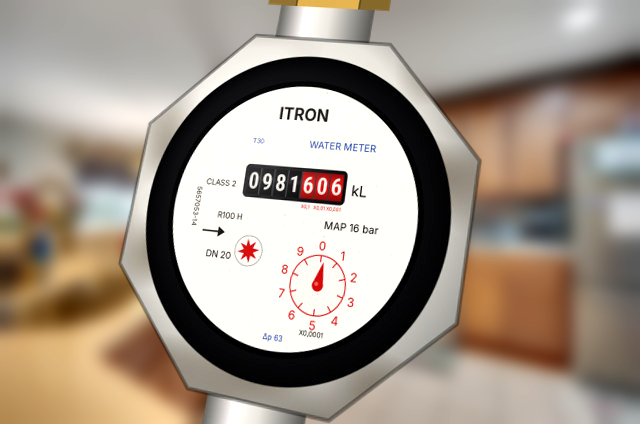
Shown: 981.6060 kL
